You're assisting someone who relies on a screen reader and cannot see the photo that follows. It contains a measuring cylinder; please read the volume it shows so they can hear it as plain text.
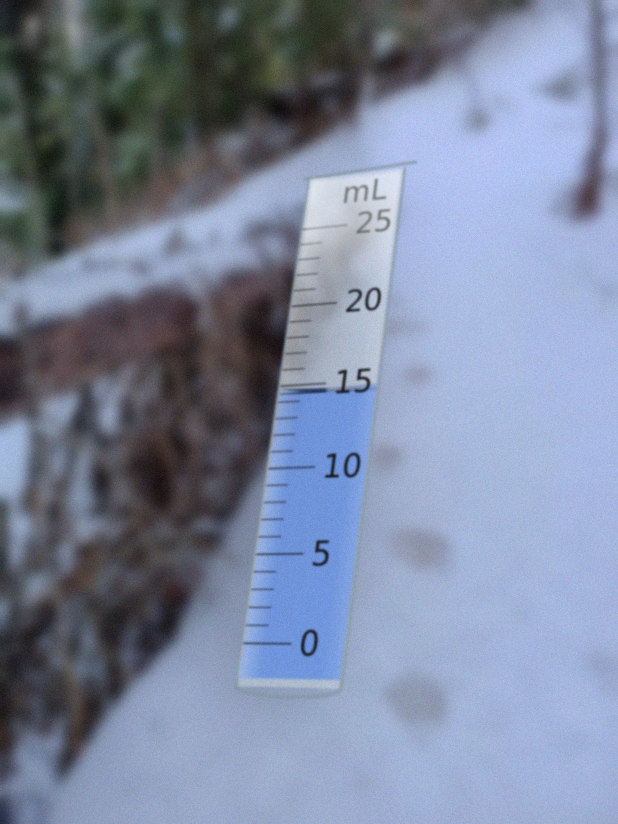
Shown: 14.5 mL
